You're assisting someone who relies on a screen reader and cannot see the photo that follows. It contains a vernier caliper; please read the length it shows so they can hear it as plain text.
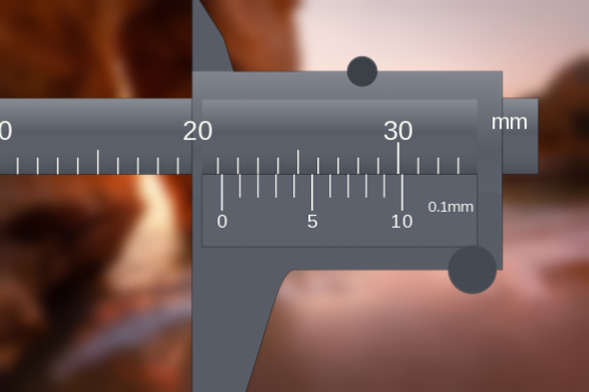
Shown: 21.2 mm
